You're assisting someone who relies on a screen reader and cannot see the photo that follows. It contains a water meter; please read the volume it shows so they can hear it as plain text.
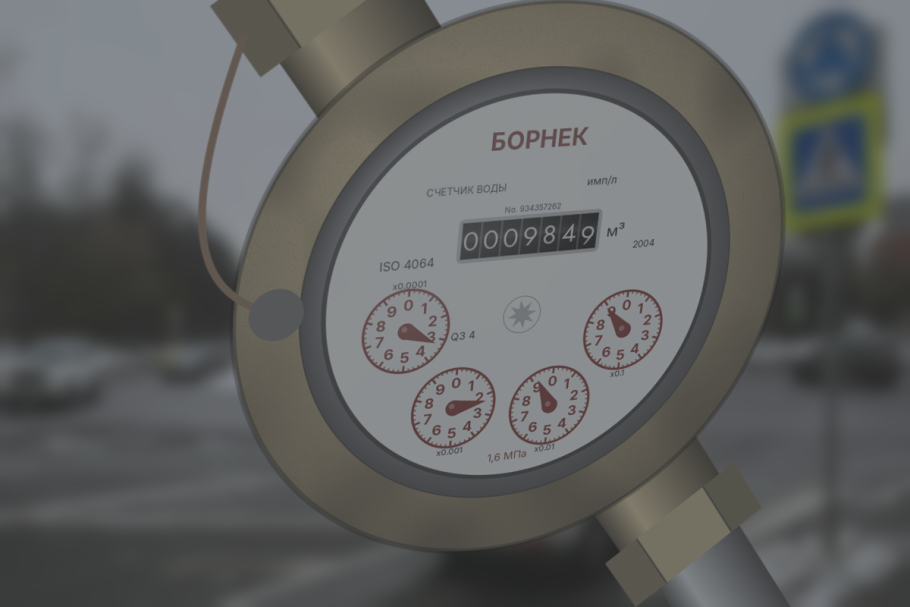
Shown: 9848.8923 m³
